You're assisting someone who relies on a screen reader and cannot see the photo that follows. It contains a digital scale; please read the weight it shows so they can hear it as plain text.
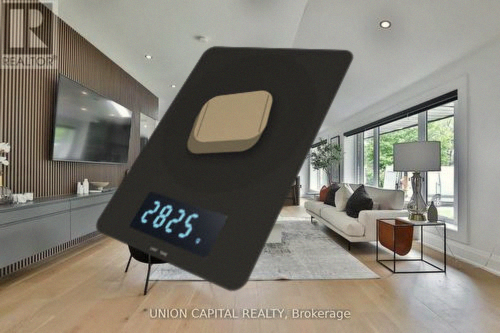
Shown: 2825 g
